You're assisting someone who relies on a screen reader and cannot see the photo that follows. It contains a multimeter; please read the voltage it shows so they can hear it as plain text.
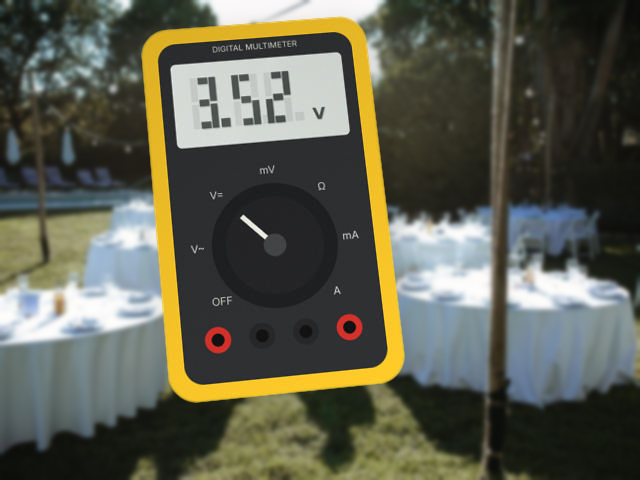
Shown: 3.52 V
